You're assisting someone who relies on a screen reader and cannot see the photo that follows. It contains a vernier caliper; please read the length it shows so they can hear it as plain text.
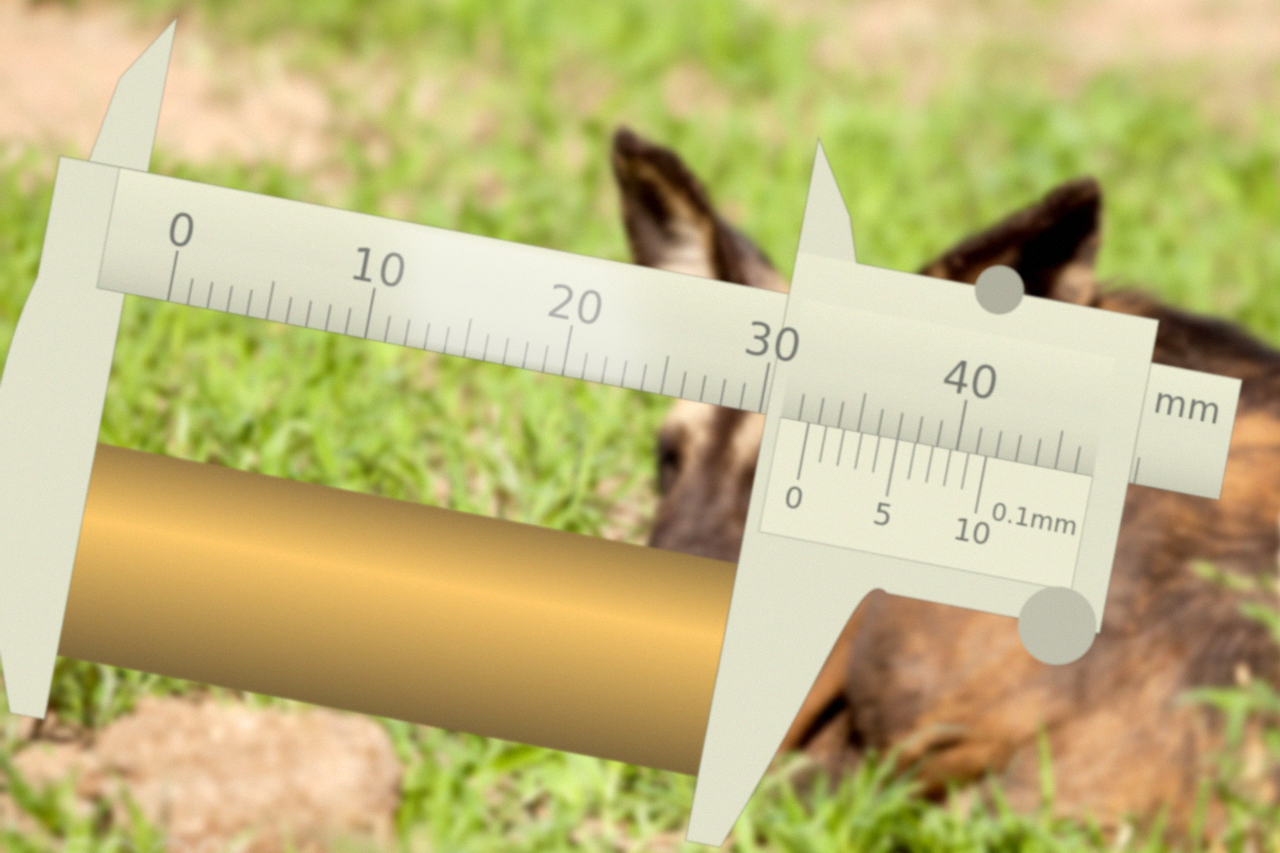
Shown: 32.5 mm
